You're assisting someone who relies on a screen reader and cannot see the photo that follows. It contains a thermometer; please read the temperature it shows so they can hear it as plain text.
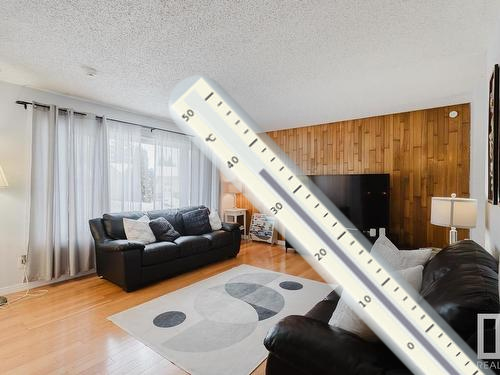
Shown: 36 °C
